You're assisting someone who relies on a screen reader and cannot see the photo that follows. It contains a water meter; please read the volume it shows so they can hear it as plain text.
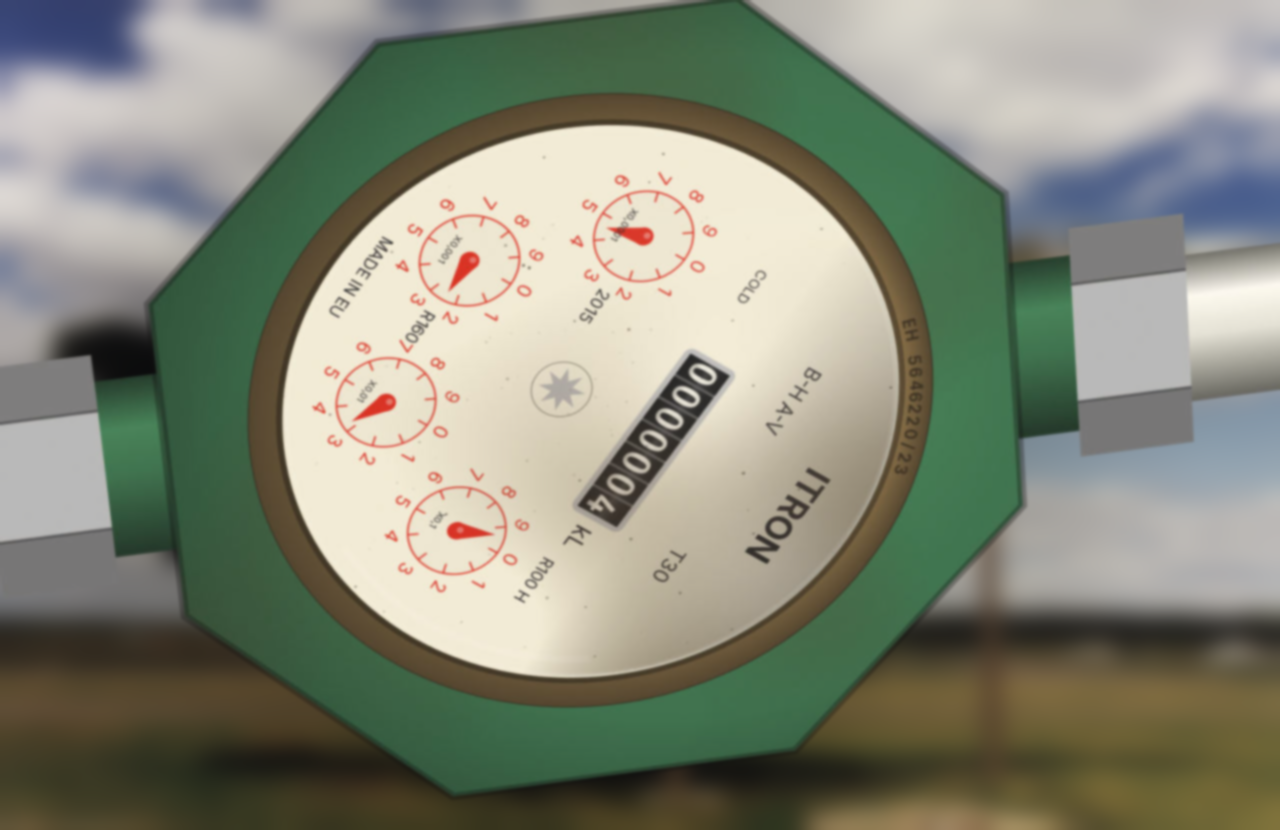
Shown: 3.9324 kL
